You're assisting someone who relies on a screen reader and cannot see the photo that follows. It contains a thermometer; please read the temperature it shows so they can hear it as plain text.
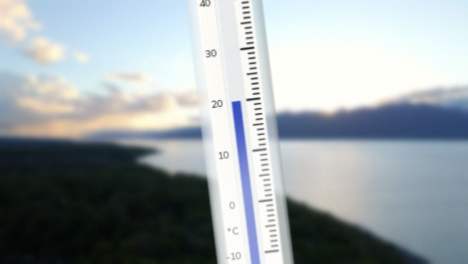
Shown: 20 °C
